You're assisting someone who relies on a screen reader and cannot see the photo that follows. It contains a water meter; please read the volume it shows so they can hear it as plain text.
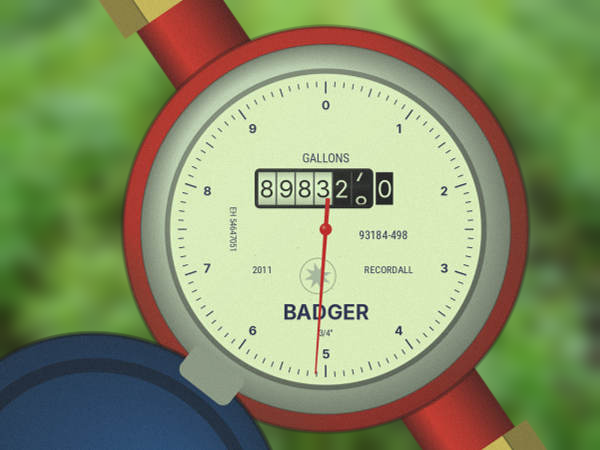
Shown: 8983275.1 gal
